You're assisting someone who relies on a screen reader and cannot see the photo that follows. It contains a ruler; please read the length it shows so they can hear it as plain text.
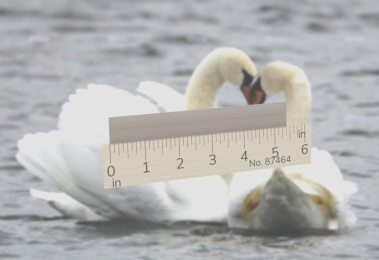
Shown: 5.375 in
